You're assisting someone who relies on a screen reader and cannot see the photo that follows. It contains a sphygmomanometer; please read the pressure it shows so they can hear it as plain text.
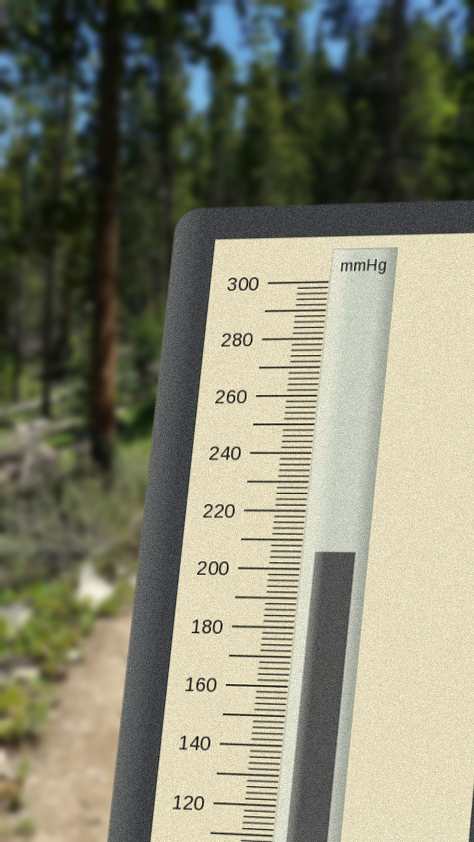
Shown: 206 mmHg
